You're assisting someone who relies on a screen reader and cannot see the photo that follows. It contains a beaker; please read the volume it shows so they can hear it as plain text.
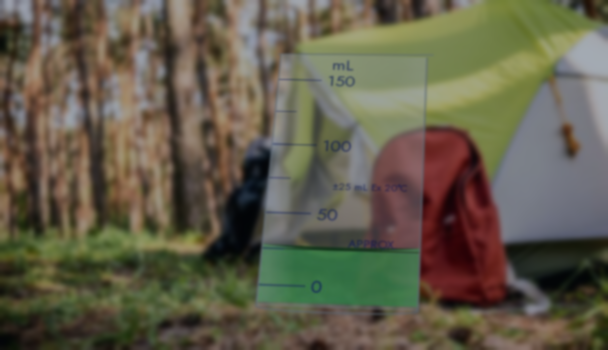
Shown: 25 mL
